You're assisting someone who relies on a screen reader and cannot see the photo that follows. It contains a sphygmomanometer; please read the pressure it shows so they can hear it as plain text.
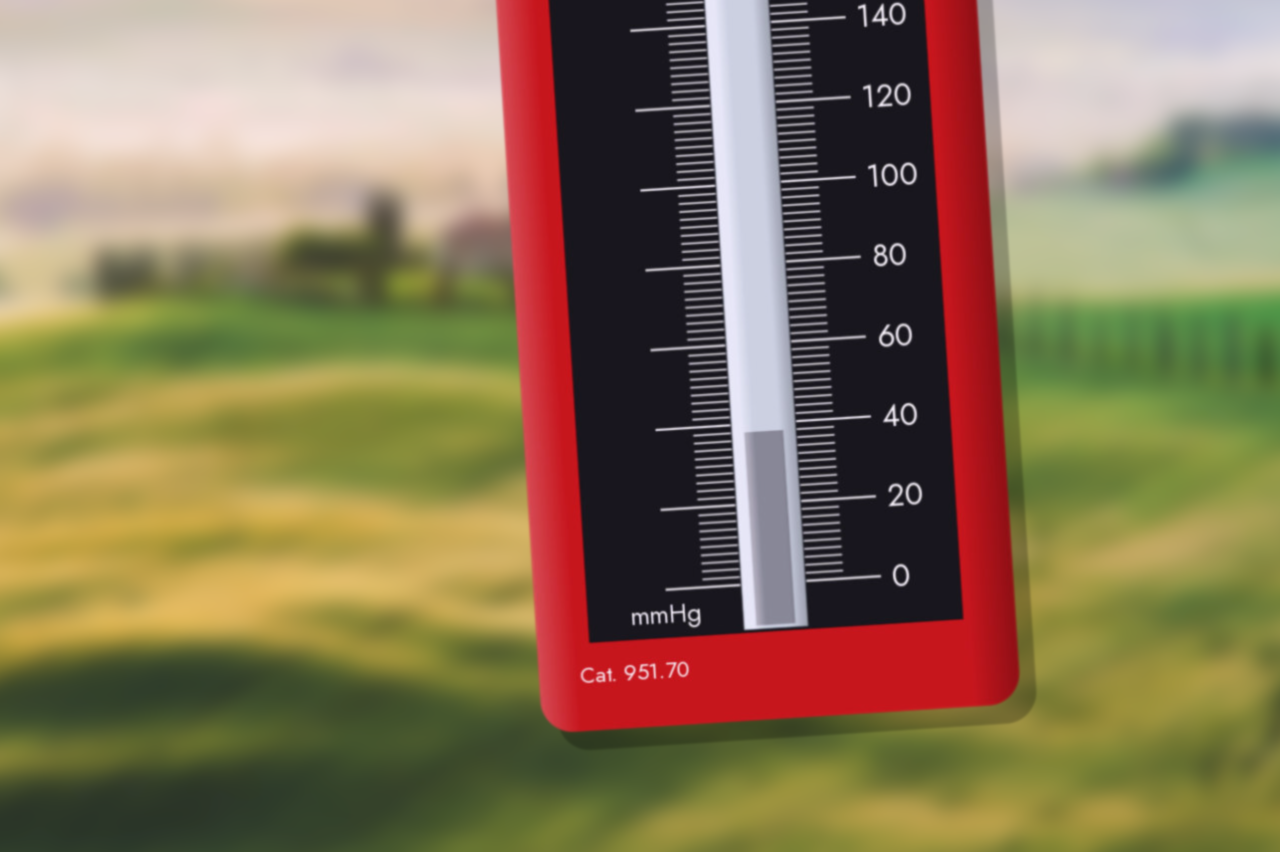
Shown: 38 mmHg
